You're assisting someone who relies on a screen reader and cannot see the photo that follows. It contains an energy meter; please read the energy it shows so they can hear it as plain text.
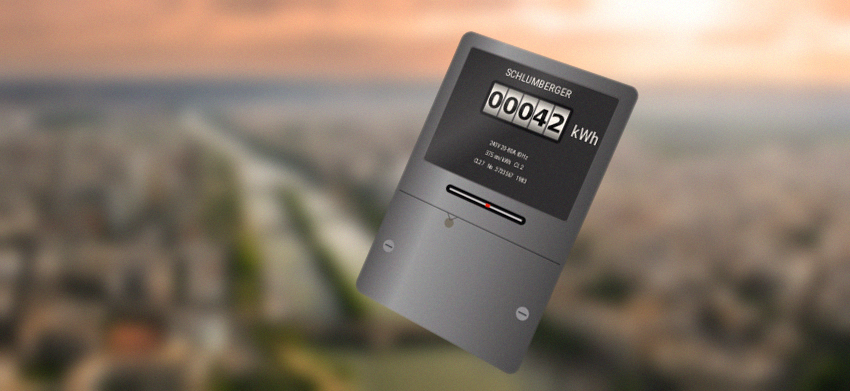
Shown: 42 kWh
